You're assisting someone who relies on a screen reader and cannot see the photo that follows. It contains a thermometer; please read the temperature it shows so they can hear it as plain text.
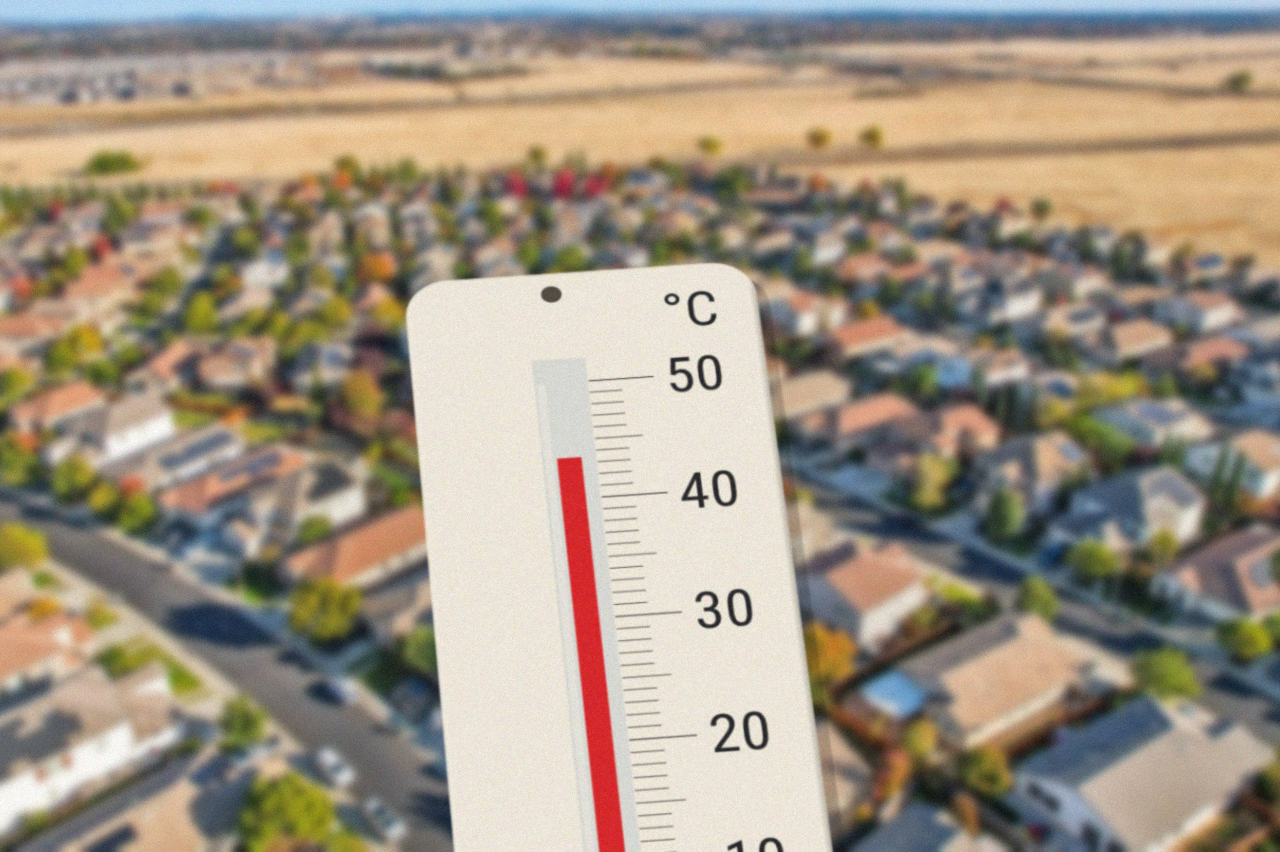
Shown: 43.5 °C
